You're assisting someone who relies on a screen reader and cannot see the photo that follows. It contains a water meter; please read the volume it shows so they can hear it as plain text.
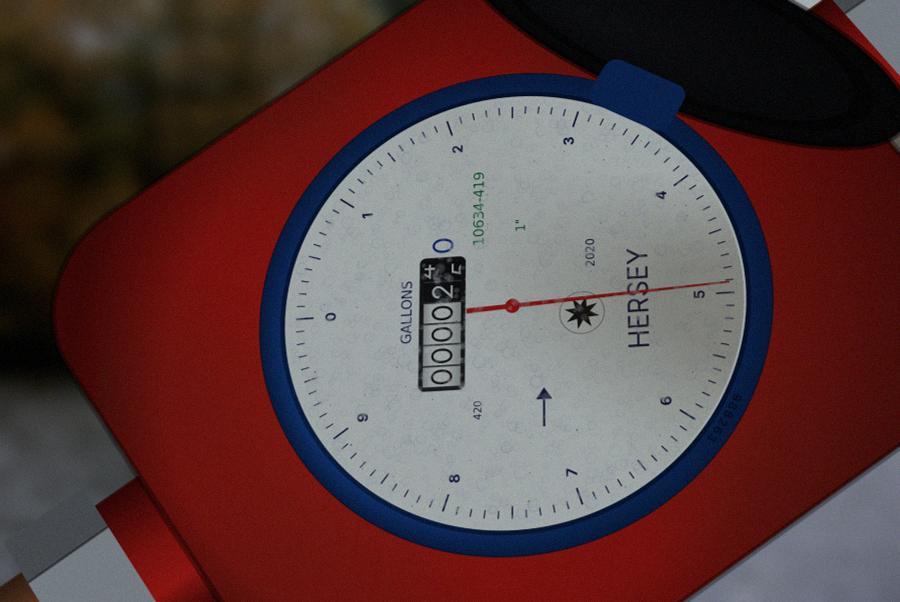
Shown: 244.9 gal
